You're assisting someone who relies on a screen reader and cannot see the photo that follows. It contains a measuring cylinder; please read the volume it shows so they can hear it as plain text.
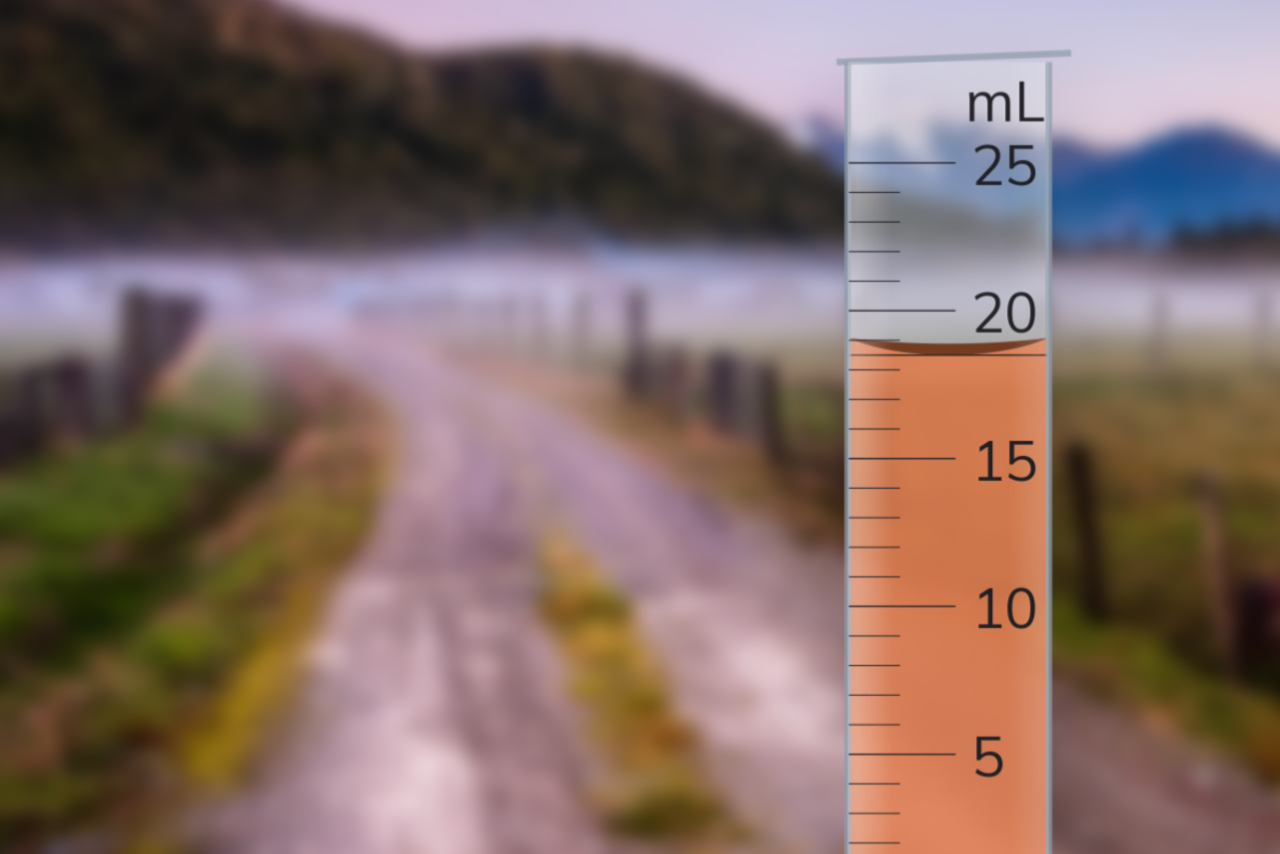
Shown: 18.5 mL
